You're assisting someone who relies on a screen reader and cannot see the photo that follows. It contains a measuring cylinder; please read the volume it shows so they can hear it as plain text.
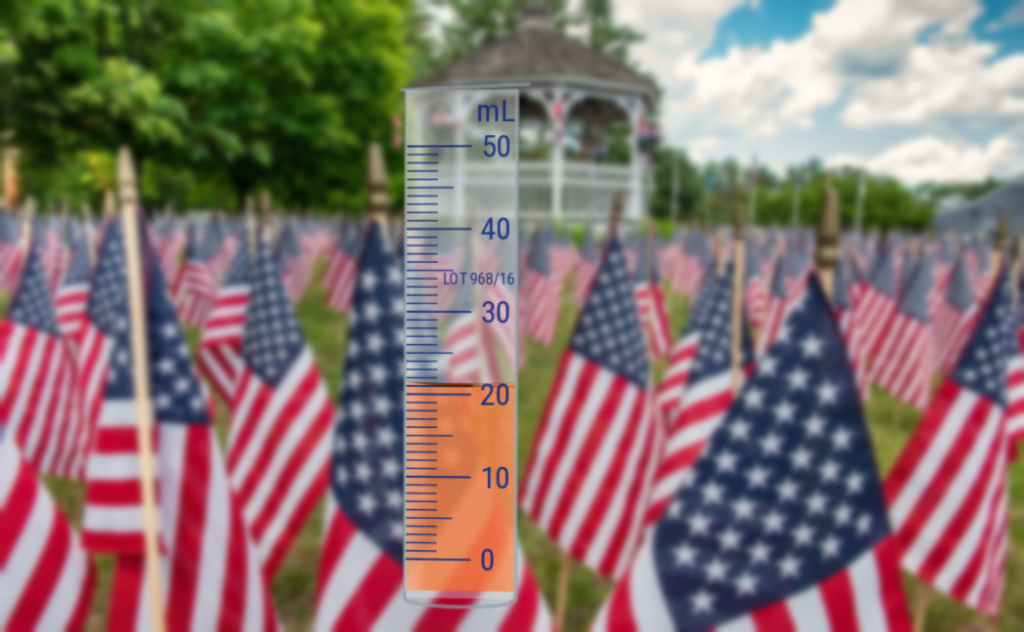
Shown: 21 mL
